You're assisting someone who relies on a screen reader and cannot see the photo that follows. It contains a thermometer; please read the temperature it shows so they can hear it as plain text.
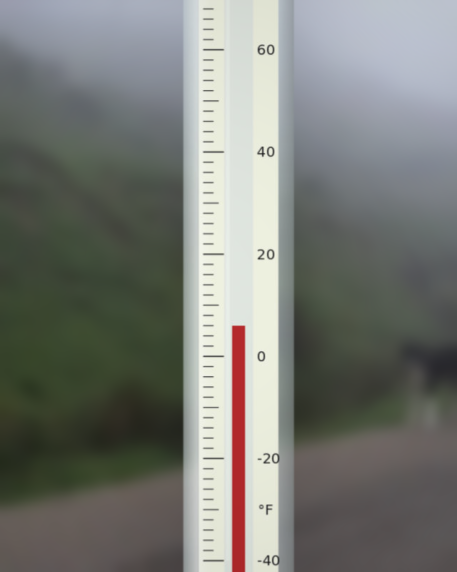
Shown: 6 °F
